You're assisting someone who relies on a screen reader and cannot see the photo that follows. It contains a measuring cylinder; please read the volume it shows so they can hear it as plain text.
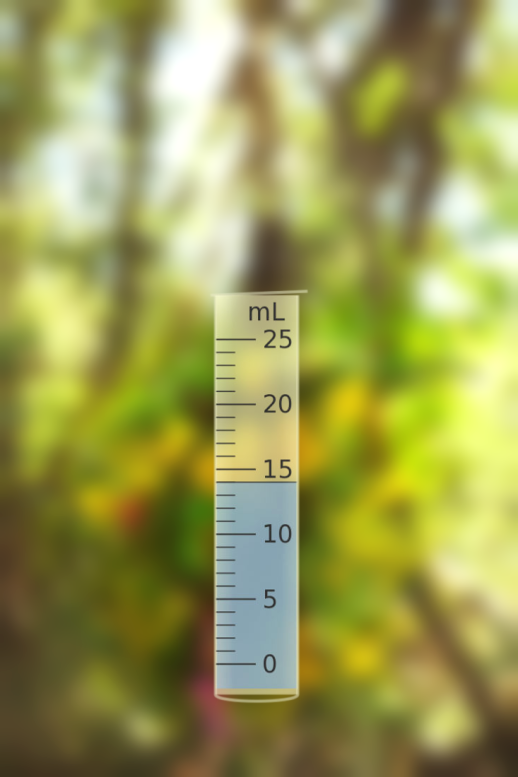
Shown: 14 mL
